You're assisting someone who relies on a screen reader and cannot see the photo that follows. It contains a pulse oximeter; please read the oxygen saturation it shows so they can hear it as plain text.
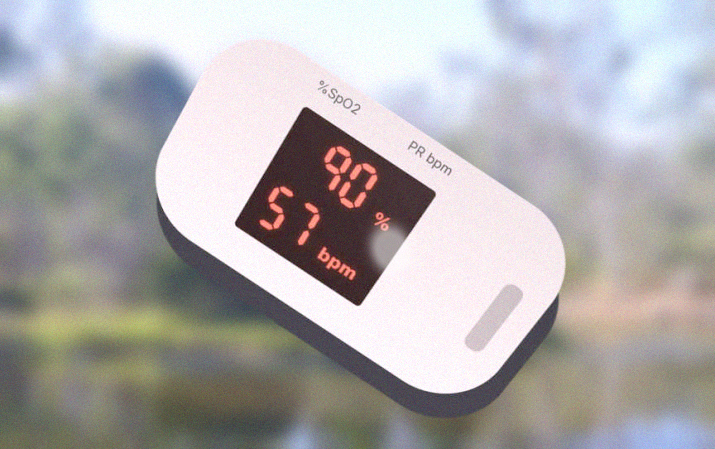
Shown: 90 %
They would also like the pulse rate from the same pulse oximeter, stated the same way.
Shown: 57 bpm
